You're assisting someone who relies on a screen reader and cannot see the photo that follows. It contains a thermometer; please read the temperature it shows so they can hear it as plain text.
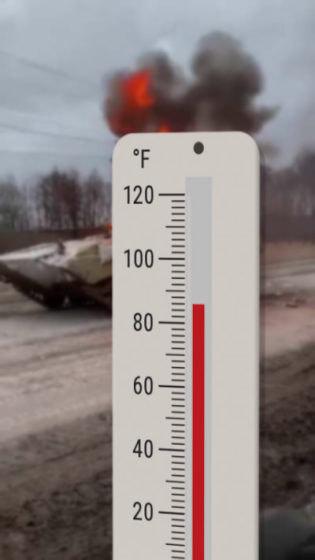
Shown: 86 °F
